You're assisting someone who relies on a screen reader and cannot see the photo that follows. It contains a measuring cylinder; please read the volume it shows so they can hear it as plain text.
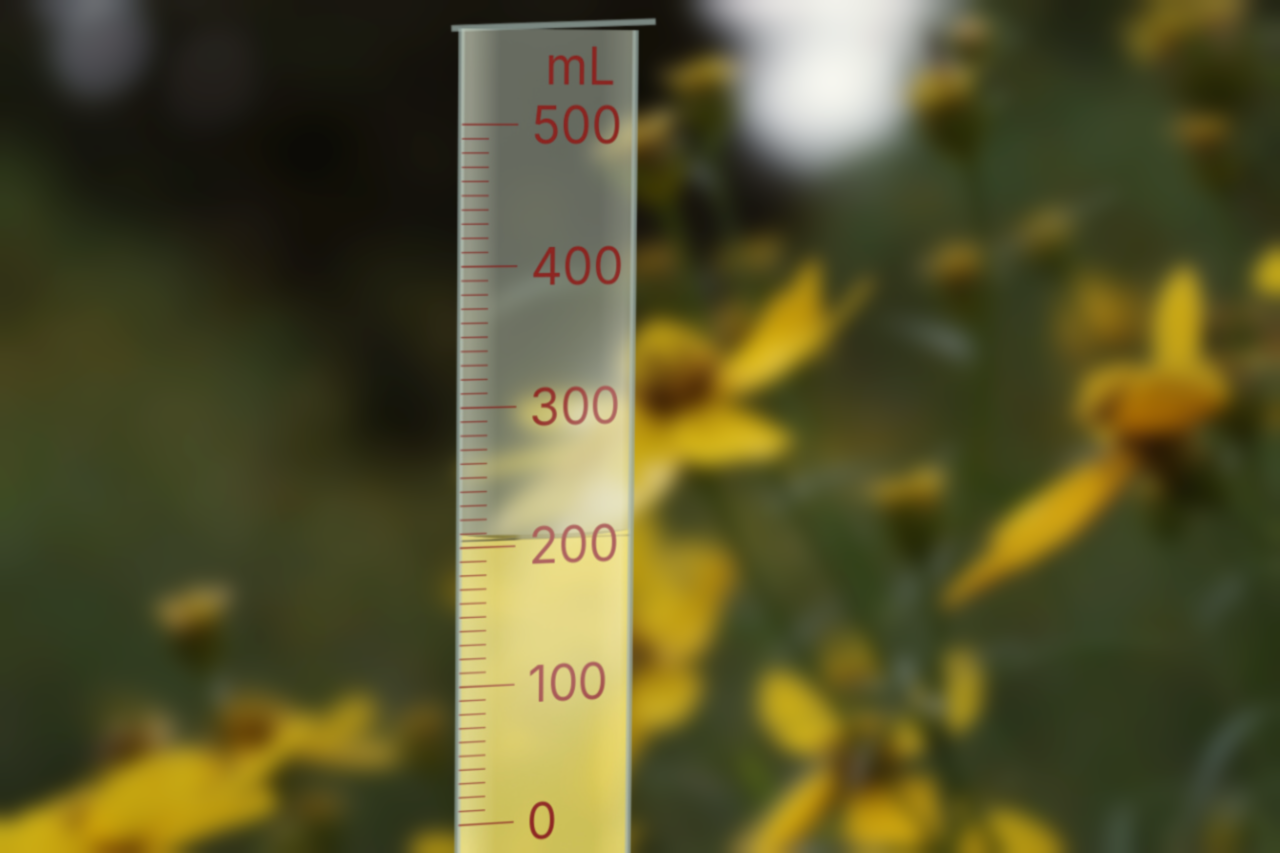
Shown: 205 mL
